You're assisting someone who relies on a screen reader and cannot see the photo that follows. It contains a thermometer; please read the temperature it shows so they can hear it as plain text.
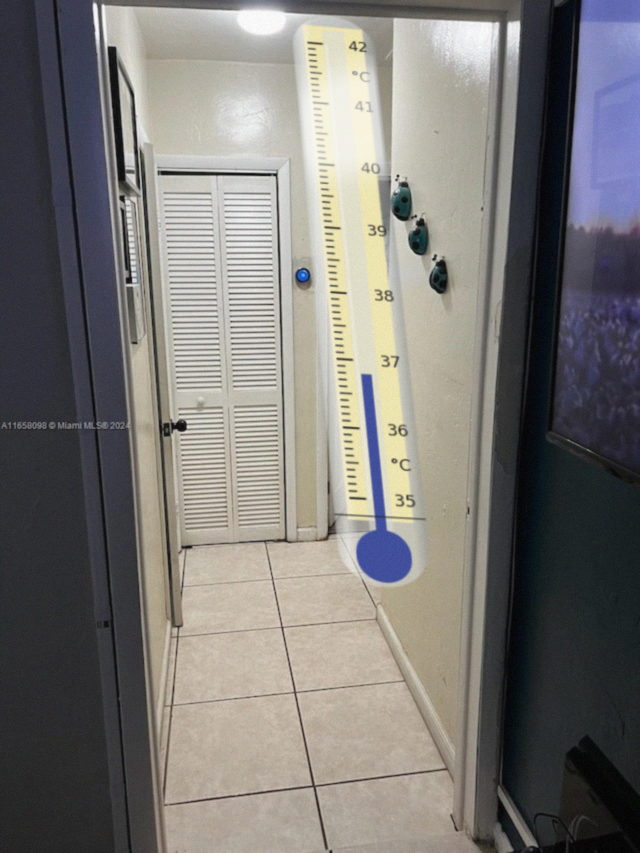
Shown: 36.8 °C
